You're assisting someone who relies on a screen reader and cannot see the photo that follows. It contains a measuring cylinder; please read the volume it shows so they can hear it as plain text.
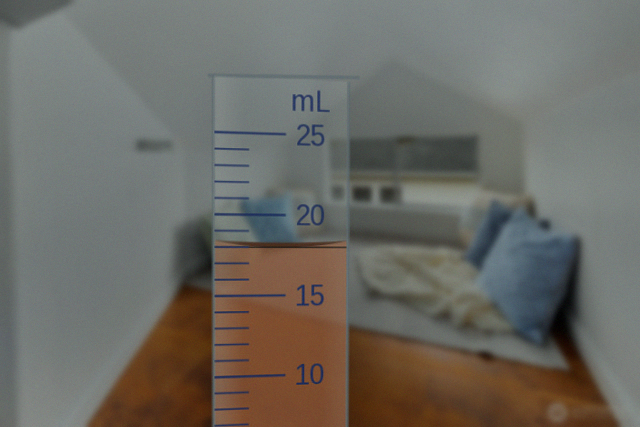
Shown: 18 mL
